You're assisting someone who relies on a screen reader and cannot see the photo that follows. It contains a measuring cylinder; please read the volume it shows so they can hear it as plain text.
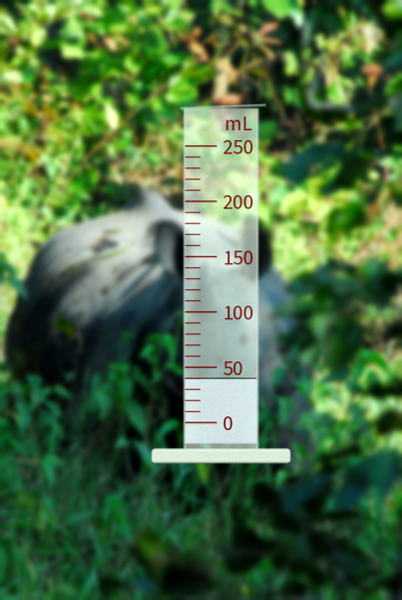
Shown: 40 mL
